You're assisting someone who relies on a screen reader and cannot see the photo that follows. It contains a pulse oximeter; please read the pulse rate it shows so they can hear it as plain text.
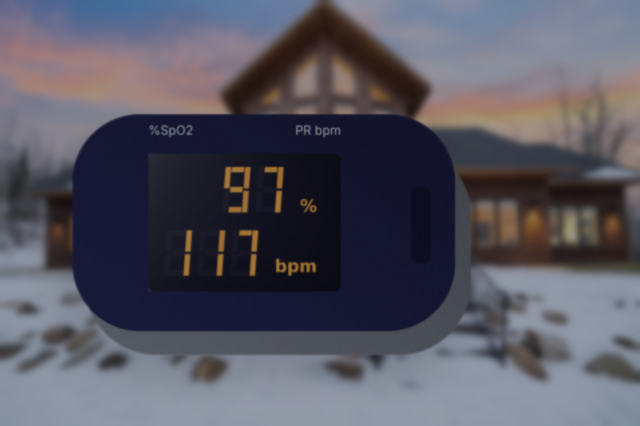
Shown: 117 bpm
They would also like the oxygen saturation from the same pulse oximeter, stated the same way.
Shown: 97 %
